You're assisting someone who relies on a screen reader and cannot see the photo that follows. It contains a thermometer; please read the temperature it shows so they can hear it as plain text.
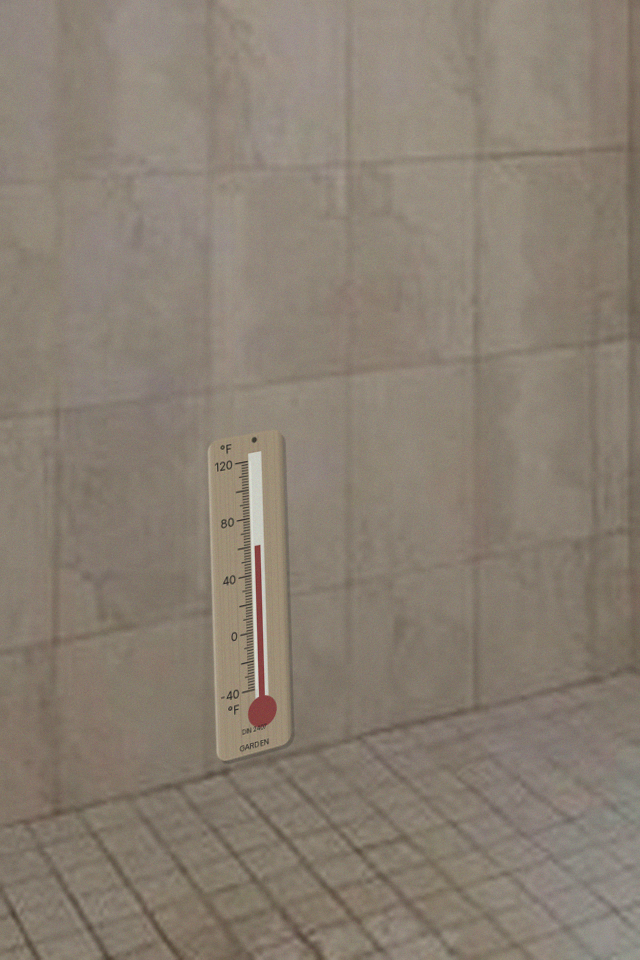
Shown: 60 °F
